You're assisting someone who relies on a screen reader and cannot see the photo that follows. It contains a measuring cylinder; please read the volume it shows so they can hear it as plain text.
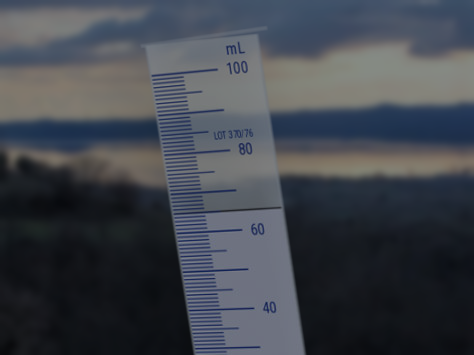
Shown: 65 mL
